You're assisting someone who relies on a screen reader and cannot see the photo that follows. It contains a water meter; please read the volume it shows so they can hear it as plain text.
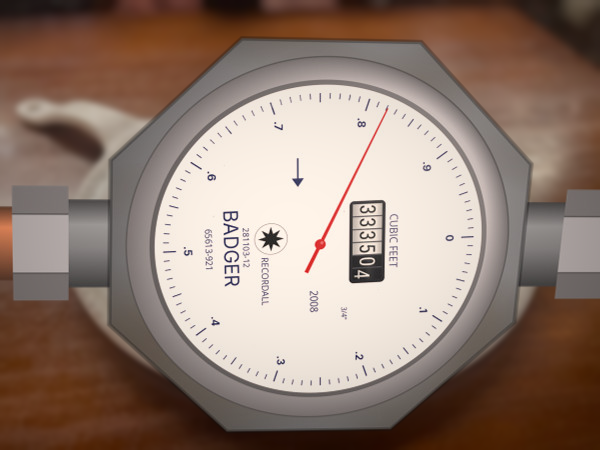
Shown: 333503.82 ft³
